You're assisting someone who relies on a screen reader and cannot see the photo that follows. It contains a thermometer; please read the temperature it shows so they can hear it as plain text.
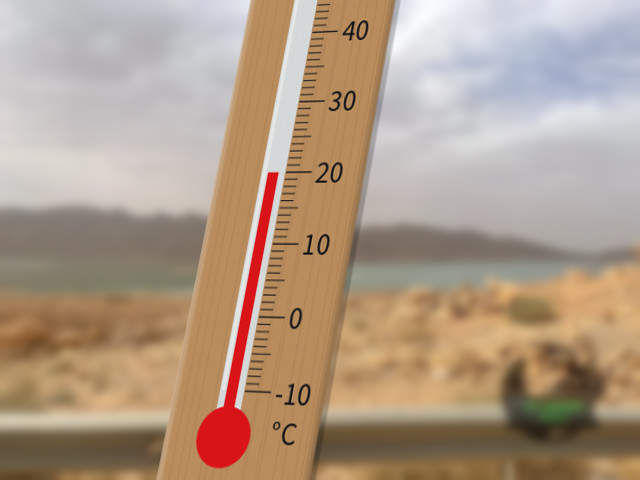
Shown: 20 °C
